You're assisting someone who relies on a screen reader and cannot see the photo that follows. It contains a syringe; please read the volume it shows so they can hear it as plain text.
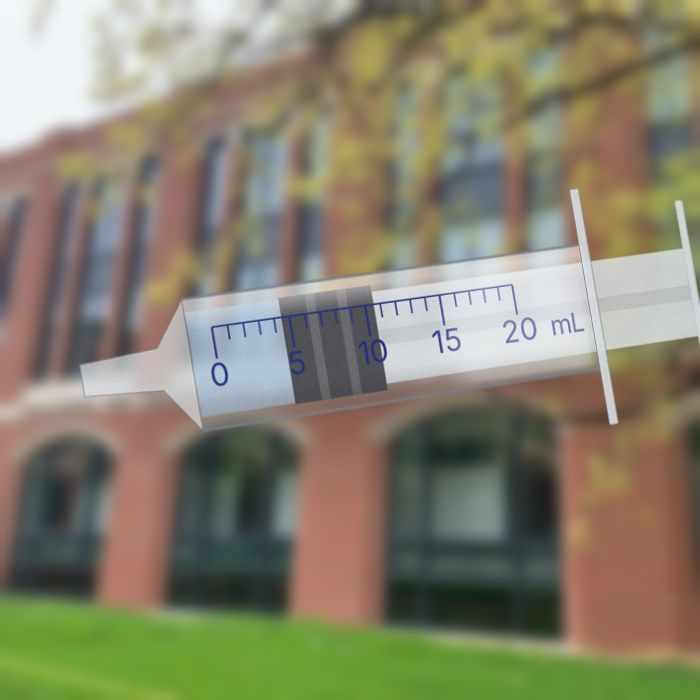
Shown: 4.5 mL
